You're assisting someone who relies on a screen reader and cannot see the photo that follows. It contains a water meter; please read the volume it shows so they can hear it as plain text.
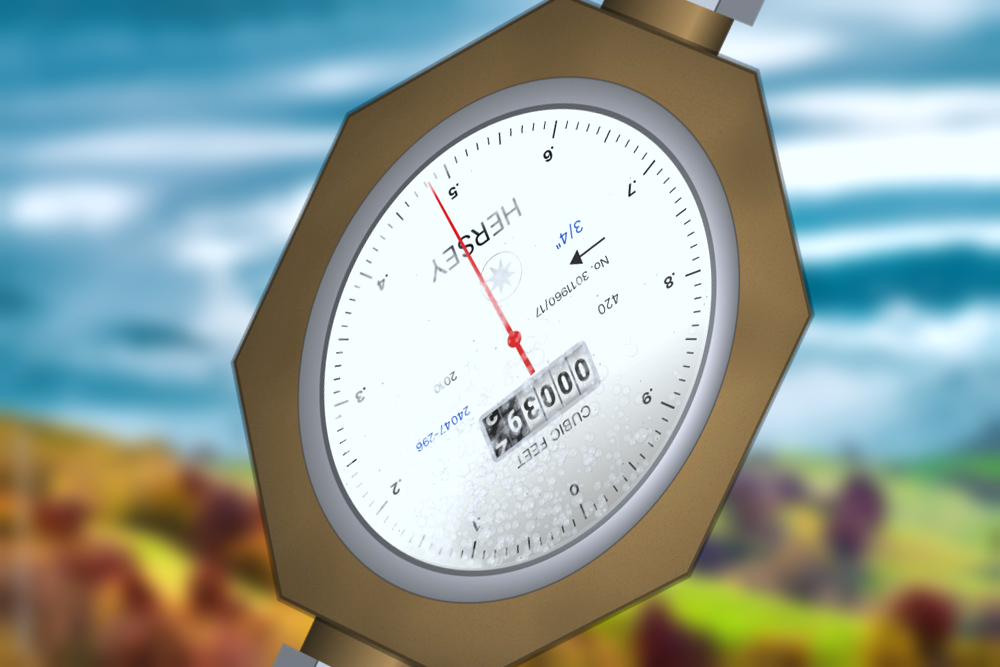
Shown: 392.48 ft³
